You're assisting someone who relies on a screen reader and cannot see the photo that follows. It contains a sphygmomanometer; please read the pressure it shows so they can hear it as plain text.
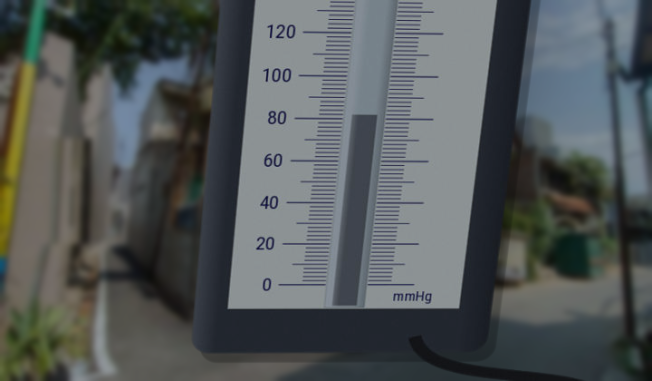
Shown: 82 mmHg
